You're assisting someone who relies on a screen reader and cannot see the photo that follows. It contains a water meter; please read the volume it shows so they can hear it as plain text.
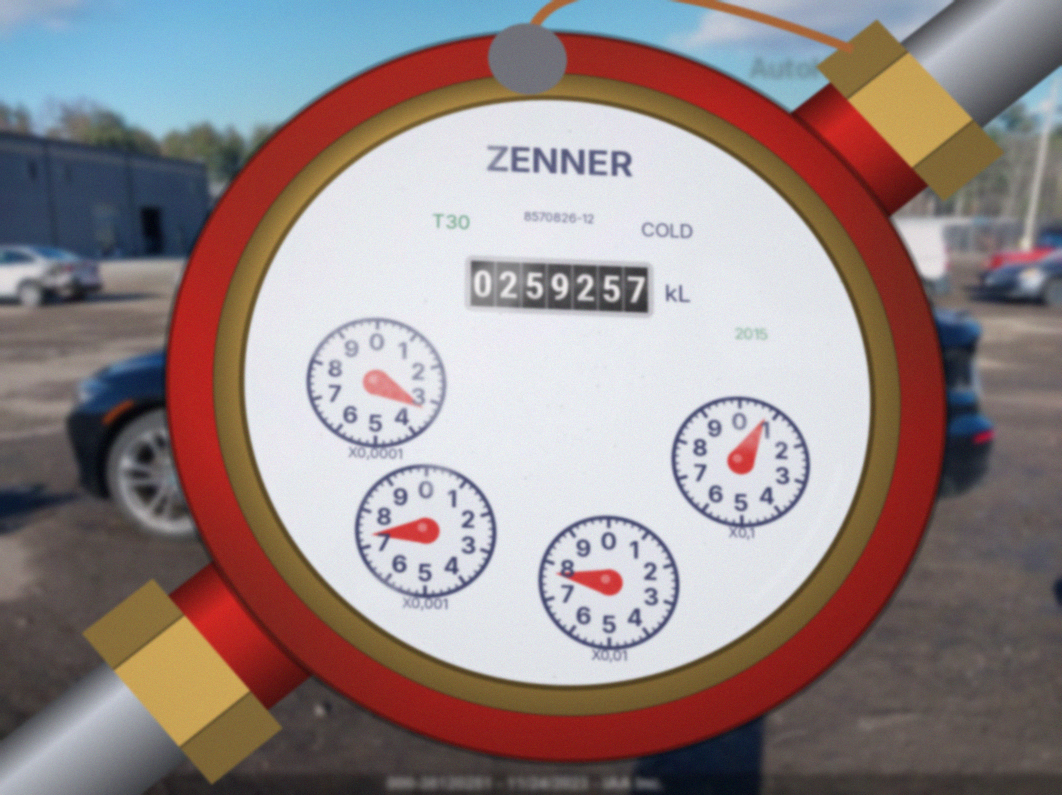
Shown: 259257.0773 kL
